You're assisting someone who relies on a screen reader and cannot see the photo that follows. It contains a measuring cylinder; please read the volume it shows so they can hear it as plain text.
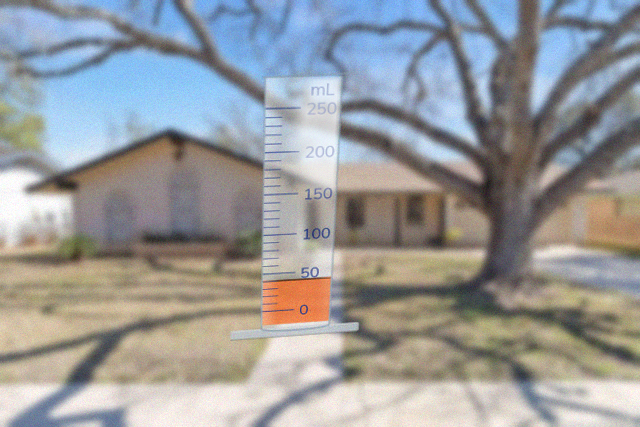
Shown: 40 mL
